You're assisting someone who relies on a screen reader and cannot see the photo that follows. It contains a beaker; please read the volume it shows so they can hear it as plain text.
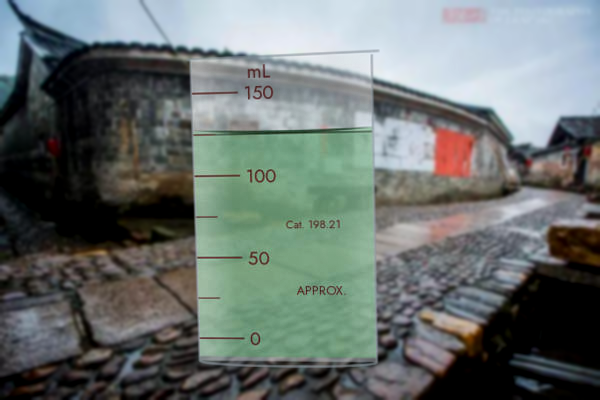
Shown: 125 mL
